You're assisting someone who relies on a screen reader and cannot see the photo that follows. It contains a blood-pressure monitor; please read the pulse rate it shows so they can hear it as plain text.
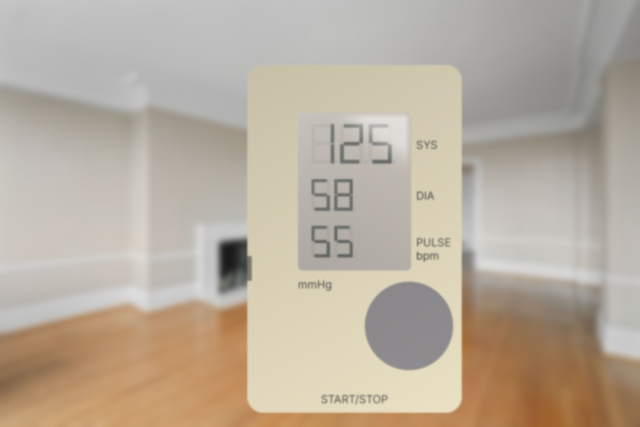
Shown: 55 bpm
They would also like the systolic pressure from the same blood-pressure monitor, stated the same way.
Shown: 125 mmHg
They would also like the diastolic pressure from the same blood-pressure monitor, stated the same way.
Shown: 58 mmHg
